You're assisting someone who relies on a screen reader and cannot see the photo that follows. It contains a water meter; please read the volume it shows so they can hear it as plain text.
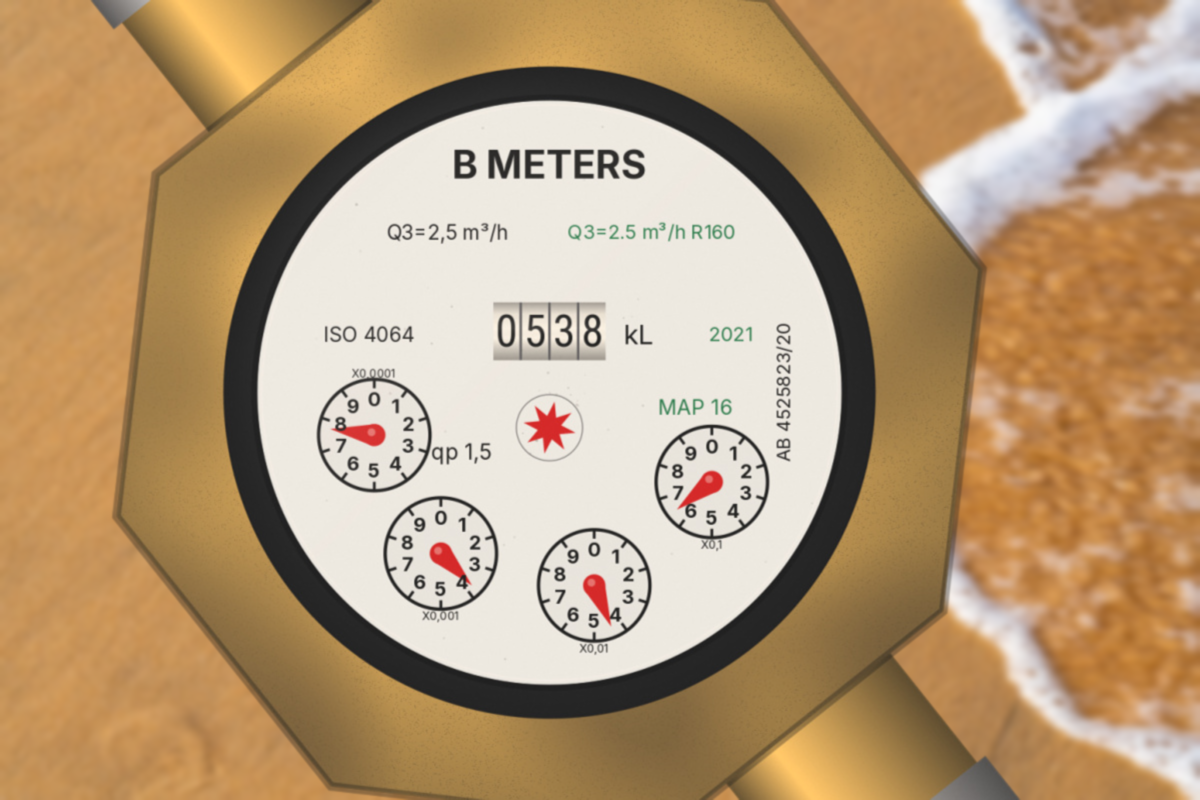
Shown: 538.6437 kL
